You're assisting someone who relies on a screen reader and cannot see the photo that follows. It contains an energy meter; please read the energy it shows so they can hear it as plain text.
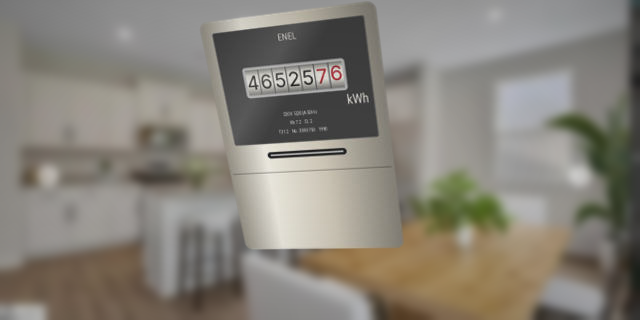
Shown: 46525.76 kWh
